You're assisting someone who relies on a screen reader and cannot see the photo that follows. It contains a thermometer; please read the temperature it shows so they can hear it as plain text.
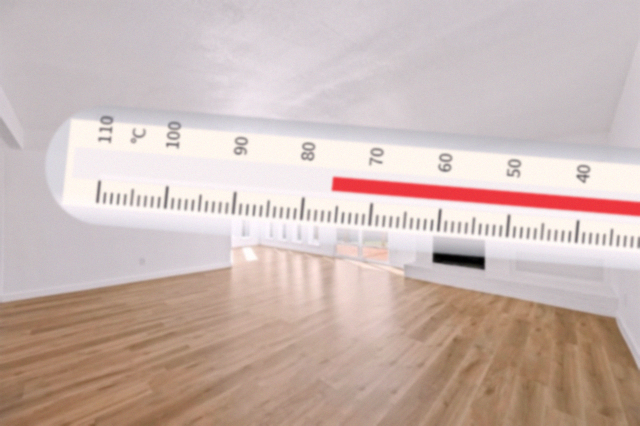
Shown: 76 °C
